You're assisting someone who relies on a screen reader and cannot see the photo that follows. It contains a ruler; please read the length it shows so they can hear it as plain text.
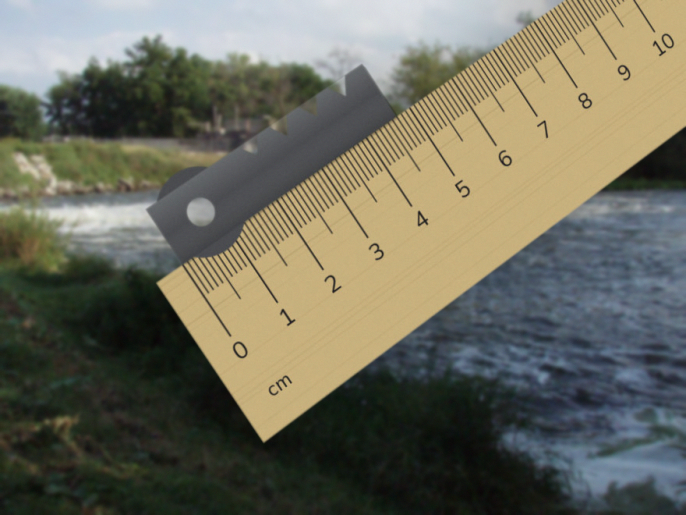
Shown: 4.7 cm
